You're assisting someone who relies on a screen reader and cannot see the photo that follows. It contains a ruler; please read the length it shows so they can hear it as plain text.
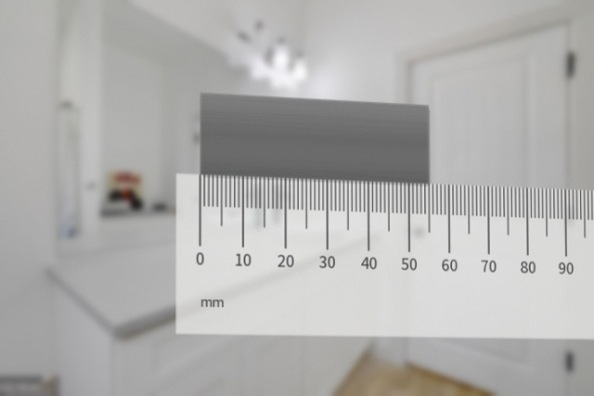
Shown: 55 mm
